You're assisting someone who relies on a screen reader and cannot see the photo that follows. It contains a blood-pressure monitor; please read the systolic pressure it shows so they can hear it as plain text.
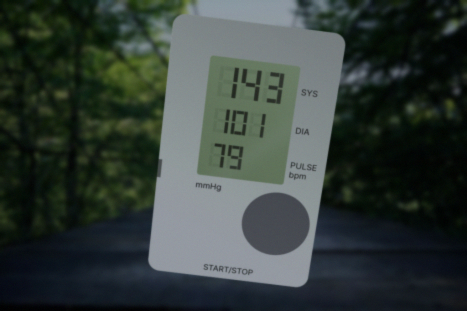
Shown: 143 mmHg
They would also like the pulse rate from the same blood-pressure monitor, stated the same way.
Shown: 79 bpm
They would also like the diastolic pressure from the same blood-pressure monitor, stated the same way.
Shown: 101 mmHg
